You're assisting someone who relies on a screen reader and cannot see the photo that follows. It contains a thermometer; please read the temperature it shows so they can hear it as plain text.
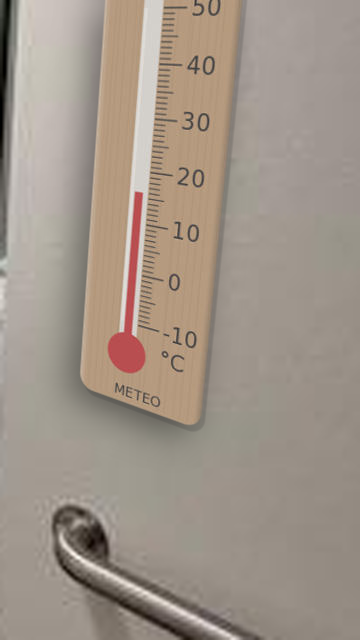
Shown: 16 °C
